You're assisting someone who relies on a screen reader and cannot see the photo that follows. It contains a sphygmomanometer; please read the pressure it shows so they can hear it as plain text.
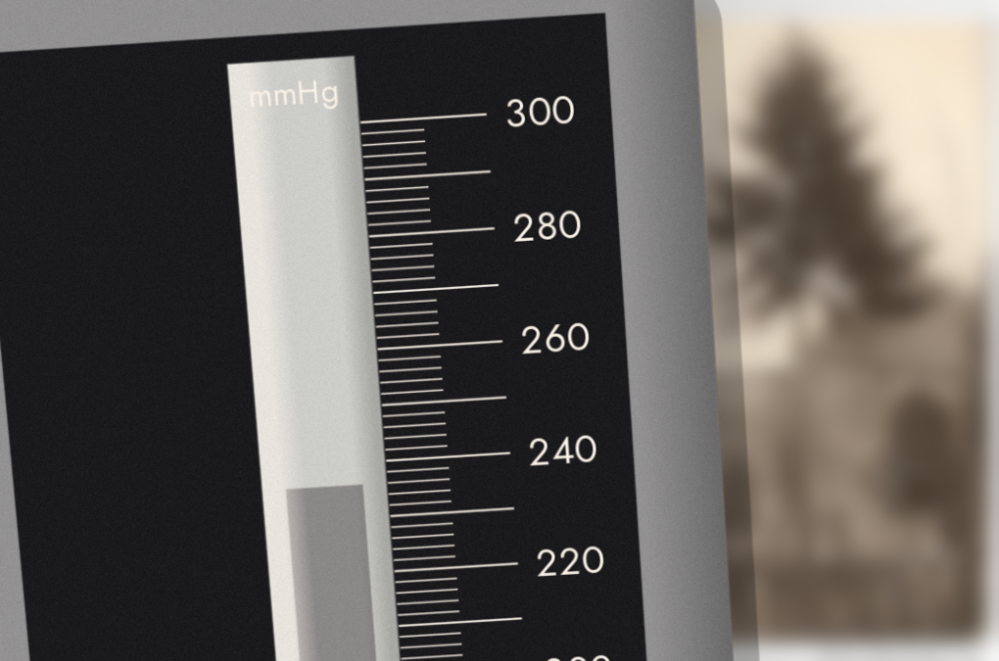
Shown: 236 mmHg
